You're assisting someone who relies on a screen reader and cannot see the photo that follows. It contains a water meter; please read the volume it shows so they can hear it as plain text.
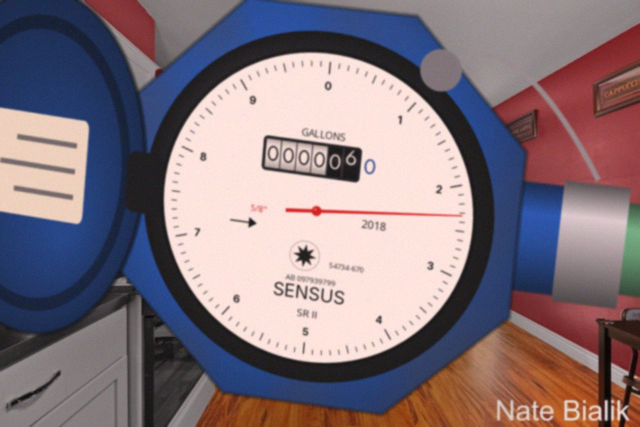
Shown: 62.3 gal
